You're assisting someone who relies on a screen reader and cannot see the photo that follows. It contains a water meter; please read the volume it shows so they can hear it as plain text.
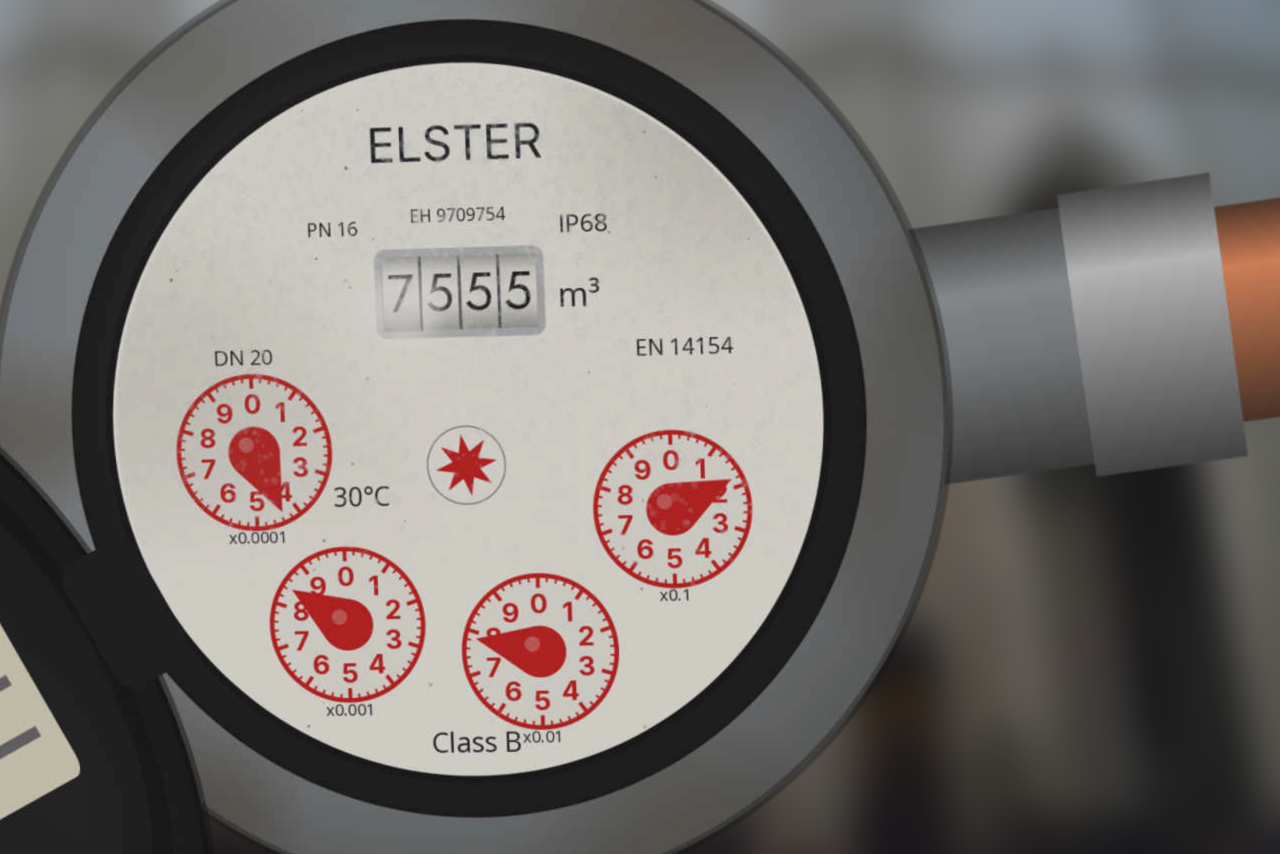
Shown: 7555.1784 m³
